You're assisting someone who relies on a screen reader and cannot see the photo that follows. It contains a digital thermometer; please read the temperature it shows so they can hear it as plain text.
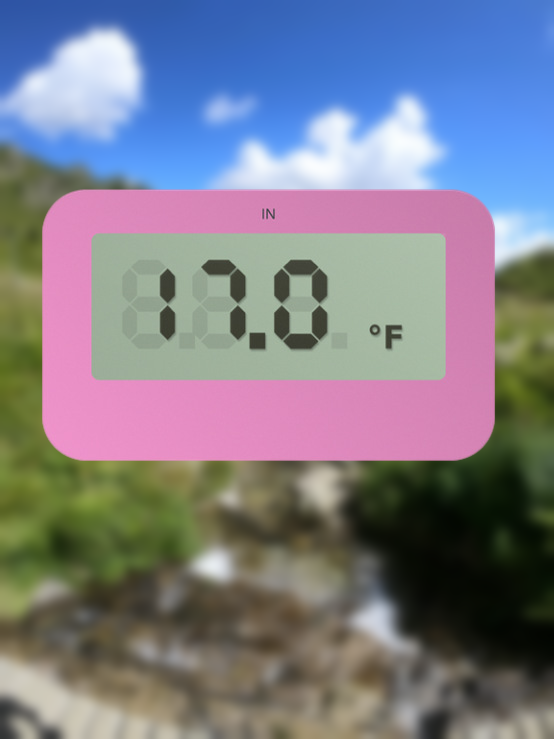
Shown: 17.0 °F
